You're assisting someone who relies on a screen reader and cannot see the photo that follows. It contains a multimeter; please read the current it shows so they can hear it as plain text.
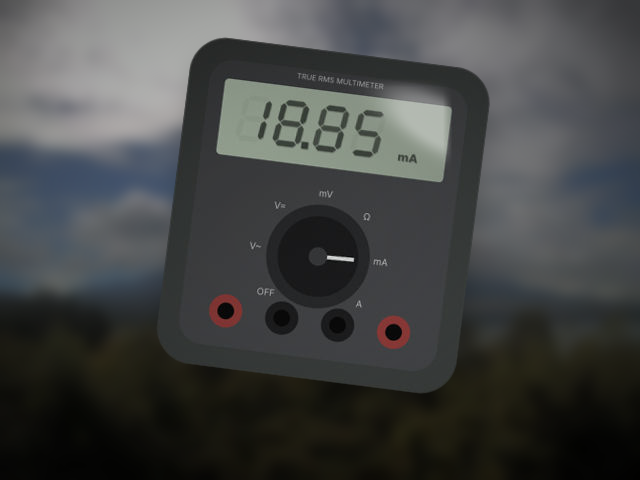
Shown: 18.85 mA
